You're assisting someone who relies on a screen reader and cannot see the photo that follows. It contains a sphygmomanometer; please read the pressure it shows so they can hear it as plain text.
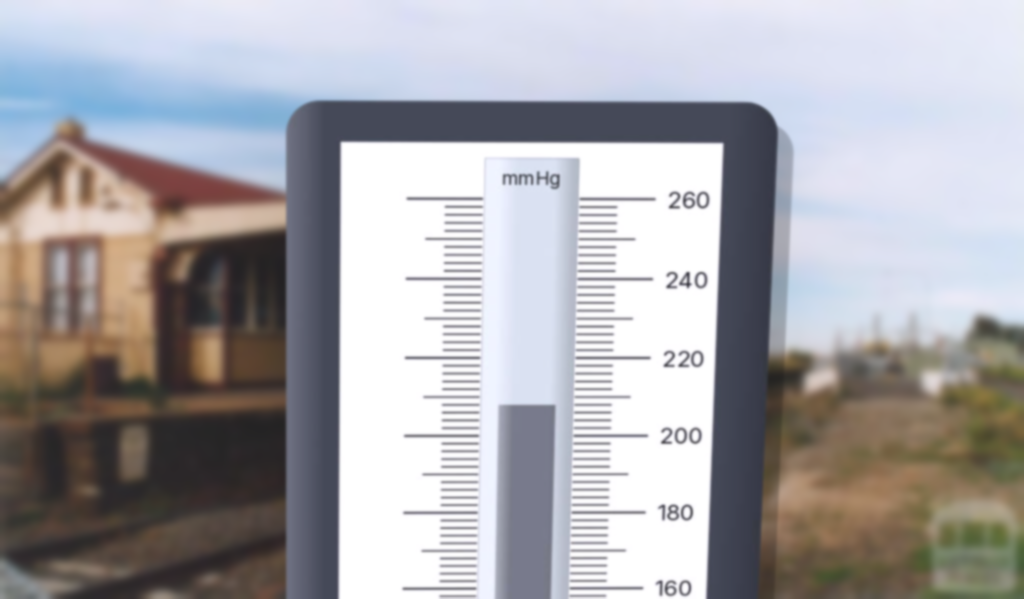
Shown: 208 mmHg
